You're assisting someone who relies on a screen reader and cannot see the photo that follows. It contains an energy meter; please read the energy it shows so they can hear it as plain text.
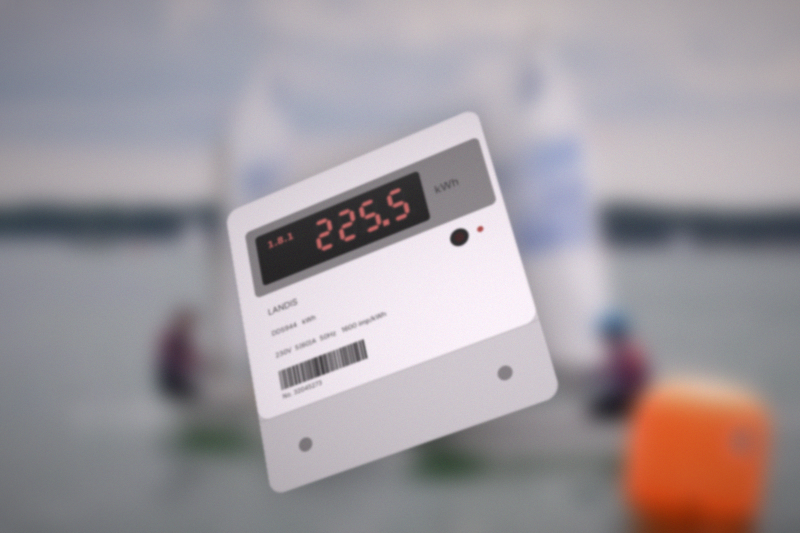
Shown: 225.5 kWh
